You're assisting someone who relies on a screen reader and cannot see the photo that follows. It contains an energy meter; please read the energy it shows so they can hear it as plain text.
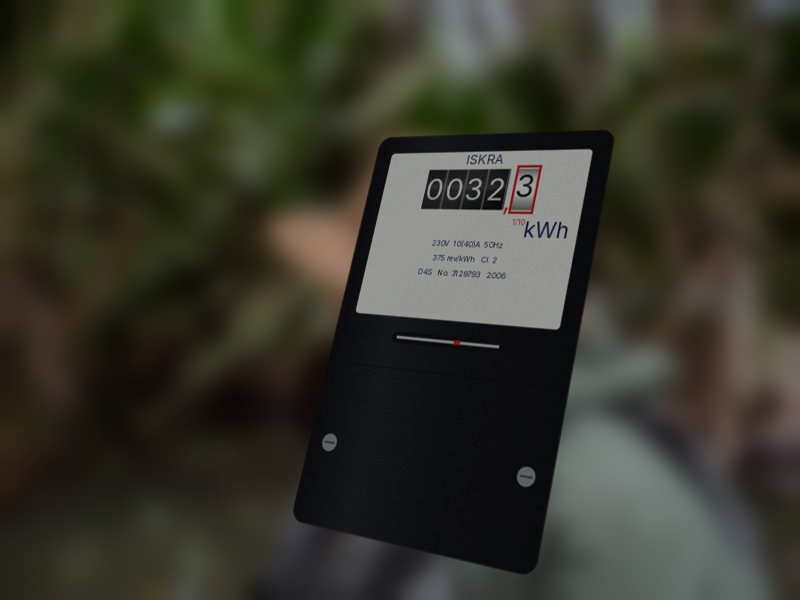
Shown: 32.3 kWh
